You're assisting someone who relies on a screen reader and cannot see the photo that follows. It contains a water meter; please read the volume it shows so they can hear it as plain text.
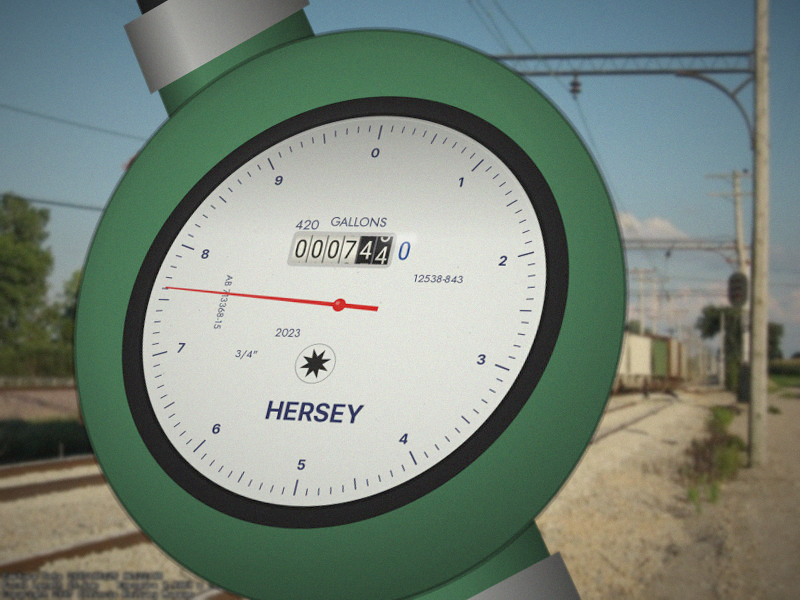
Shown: 7437.6 gal
